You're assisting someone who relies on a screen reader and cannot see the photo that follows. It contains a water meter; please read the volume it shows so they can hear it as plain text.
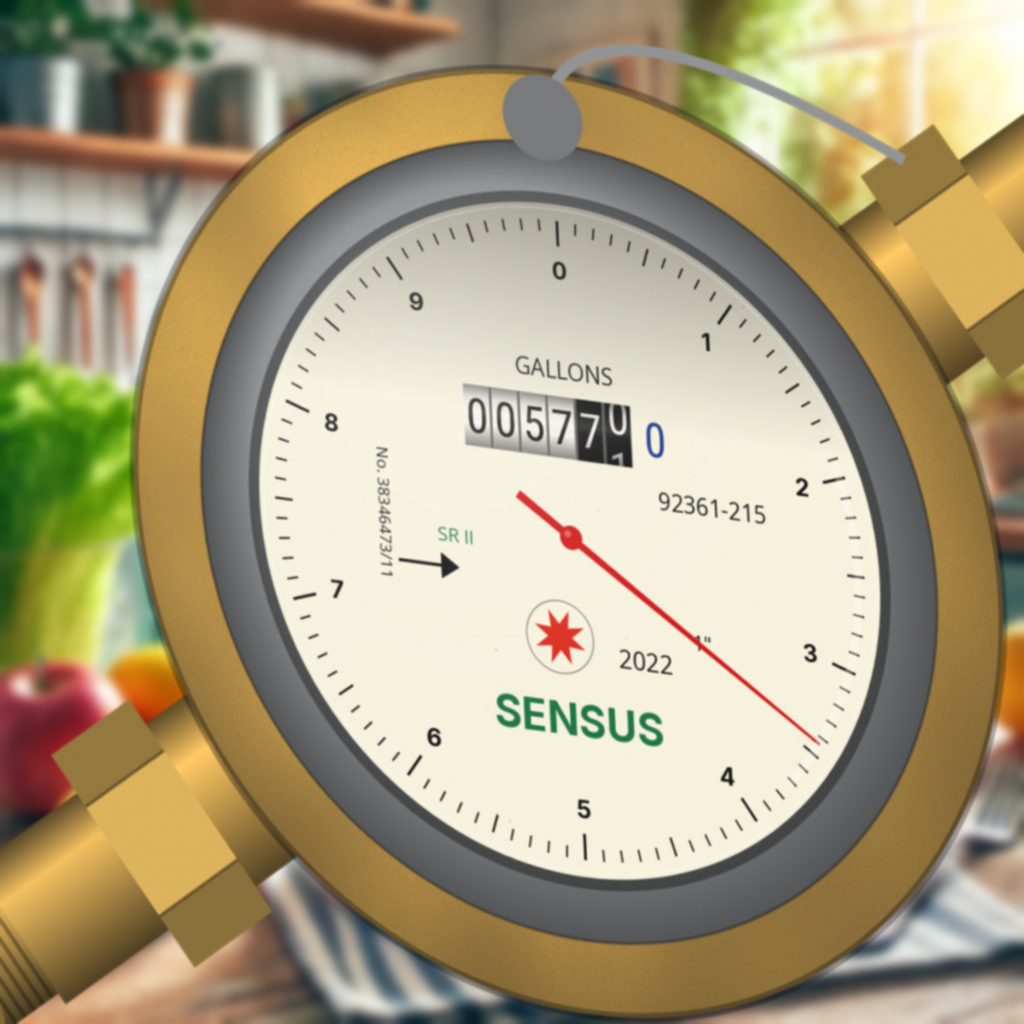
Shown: 57703.4 gal
